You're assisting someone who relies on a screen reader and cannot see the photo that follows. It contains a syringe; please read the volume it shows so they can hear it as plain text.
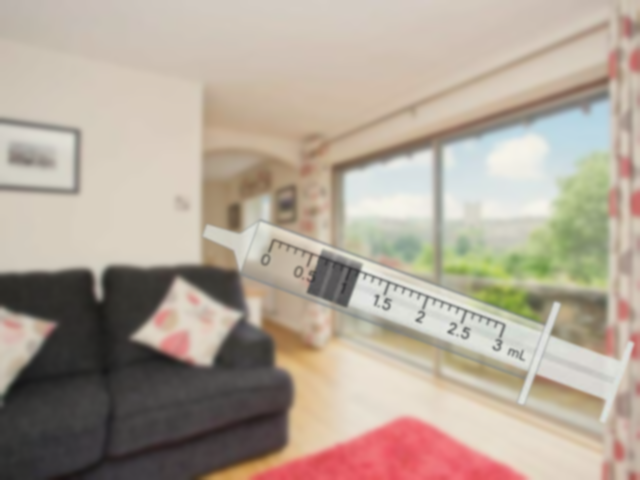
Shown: 0.6 mL
